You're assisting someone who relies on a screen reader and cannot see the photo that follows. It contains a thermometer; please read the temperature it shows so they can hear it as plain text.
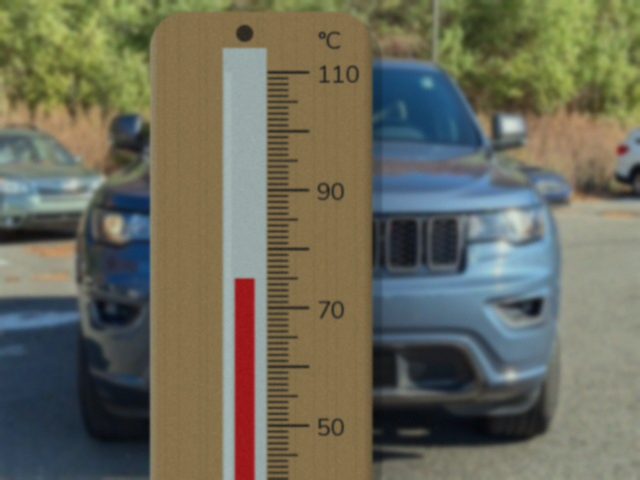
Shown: 75 °C
